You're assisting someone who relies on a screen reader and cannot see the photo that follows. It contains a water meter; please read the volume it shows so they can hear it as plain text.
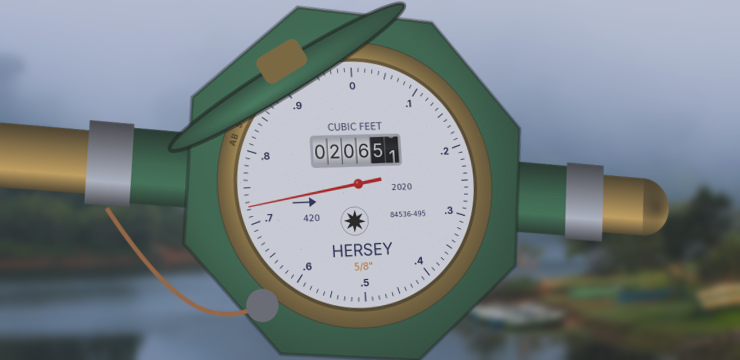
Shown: 20650.72 ft³
